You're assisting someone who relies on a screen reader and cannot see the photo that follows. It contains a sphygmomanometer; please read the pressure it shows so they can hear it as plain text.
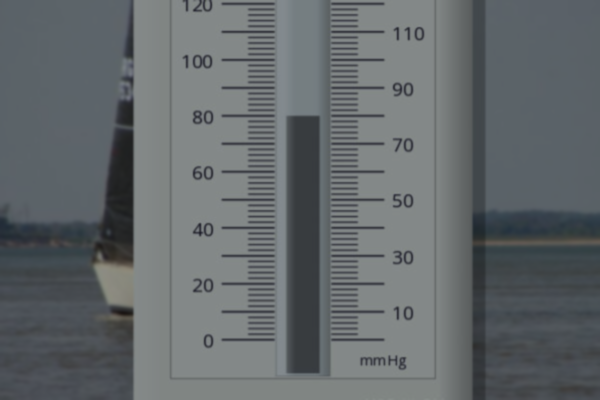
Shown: 80 mmHg
